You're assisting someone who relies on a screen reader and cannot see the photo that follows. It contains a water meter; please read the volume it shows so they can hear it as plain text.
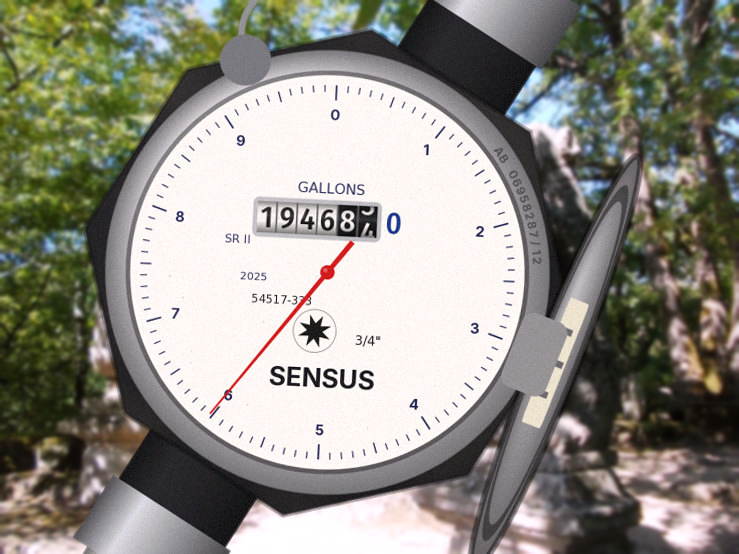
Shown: 1946836.0 gal
